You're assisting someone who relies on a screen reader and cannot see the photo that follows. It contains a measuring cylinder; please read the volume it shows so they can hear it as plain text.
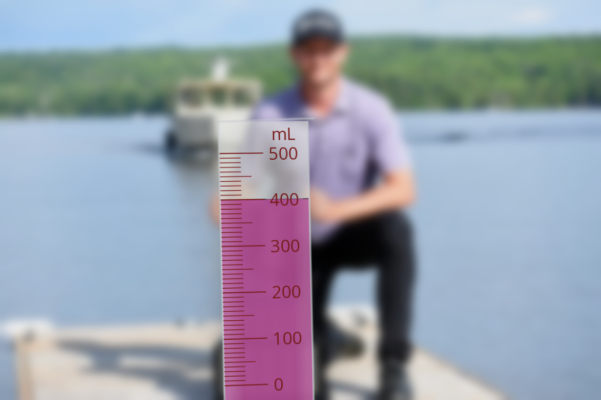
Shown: 400 mL
